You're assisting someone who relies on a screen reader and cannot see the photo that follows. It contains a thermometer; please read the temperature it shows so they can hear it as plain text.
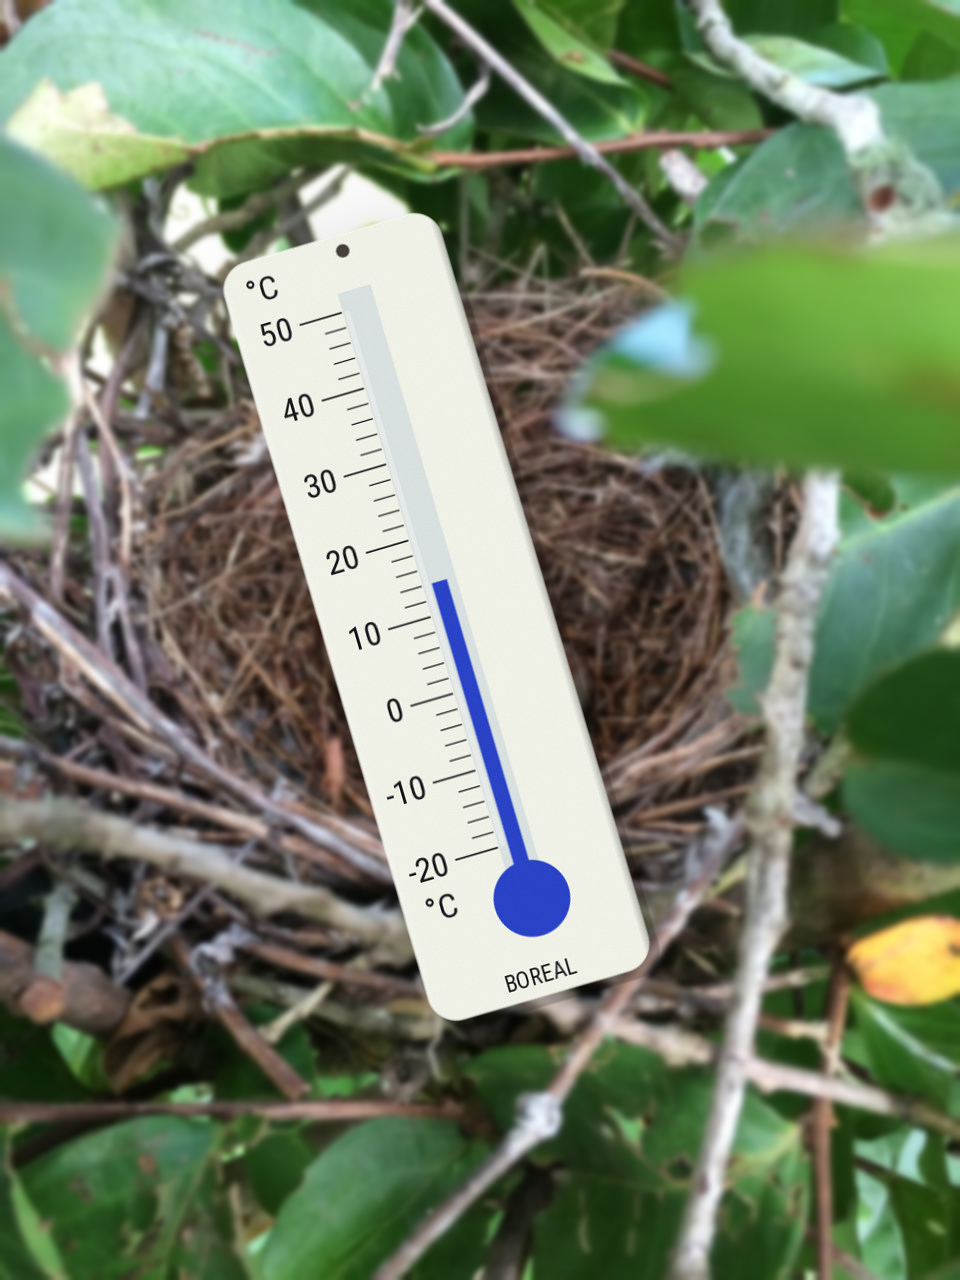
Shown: 14 °C
